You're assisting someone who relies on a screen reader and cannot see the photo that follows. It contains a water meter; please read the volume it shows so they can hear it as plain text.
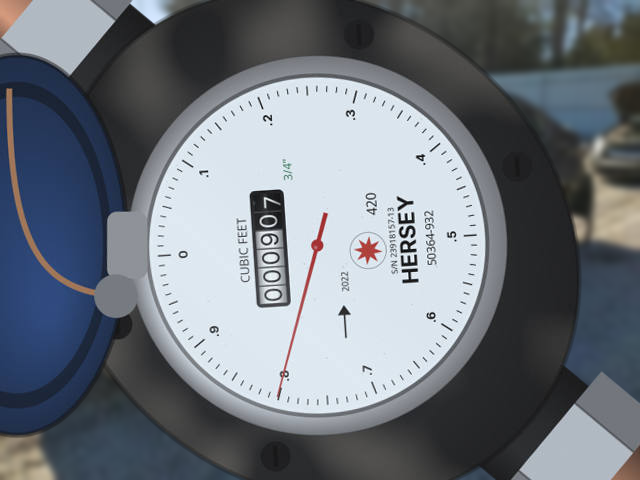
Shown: 906.80 ft³
